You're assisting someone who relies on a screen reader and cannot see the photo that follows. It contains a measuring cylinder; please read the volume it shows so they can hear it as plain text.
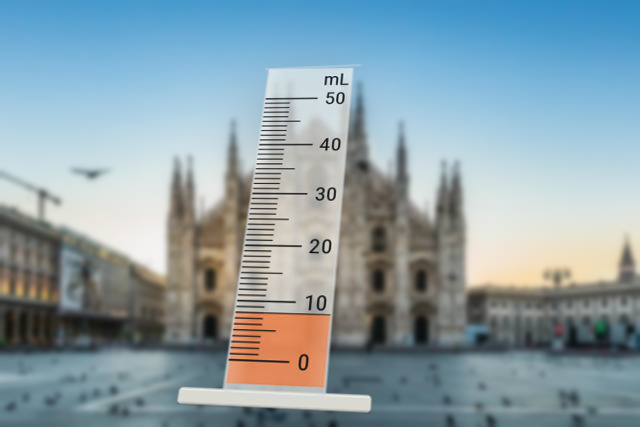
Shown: 8 mL
